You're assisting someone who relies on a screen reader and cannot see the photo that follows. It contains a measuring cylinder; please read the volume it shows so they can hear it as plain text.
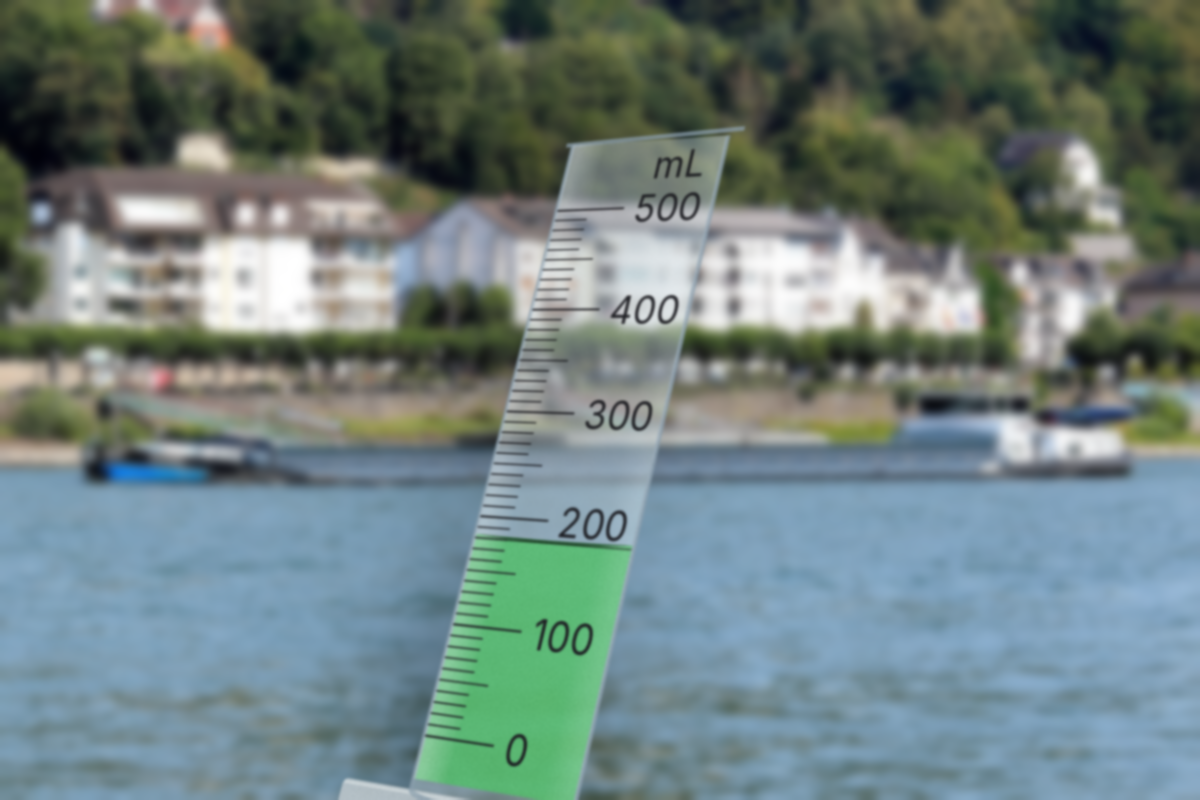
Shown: 180 mL
